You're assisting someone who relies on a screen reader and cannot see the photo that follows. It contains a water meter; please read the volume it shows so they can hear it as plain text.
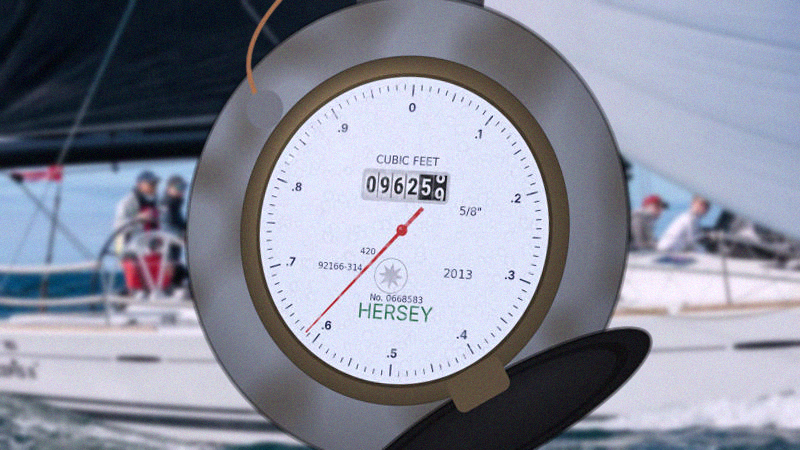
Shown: 96258.61 ft³
